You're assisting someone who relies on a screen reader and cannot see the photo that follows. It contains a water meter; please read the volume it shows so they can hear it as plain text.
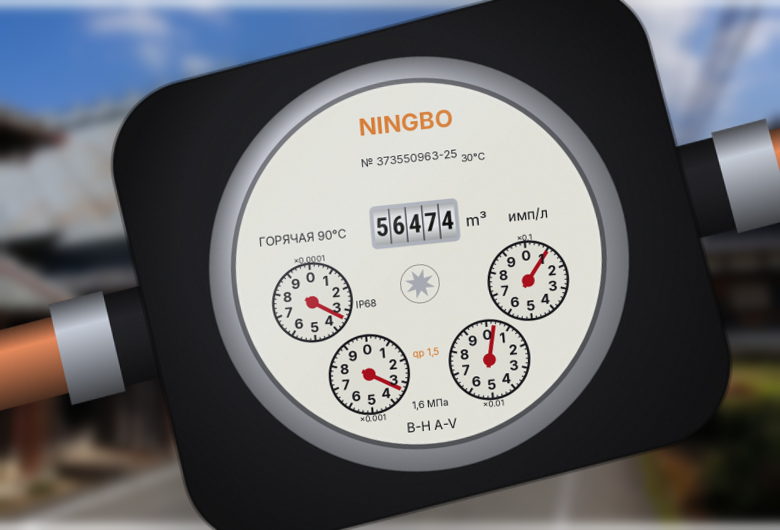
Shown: 56474.1033 m³
